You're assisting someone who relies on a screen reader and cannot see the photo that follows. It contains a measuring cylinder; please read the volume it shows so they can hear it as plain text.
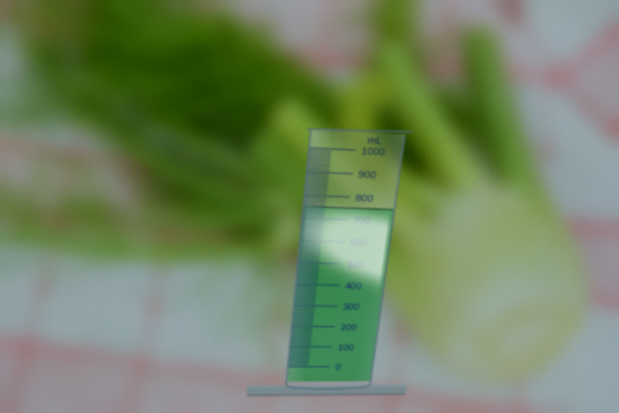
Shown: 750 mL
